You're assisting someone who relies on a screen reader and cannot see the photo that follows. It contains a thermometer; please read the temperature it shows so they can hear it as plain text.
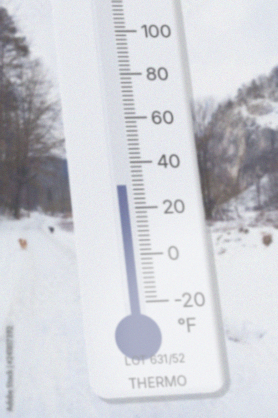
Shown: 30 °F
